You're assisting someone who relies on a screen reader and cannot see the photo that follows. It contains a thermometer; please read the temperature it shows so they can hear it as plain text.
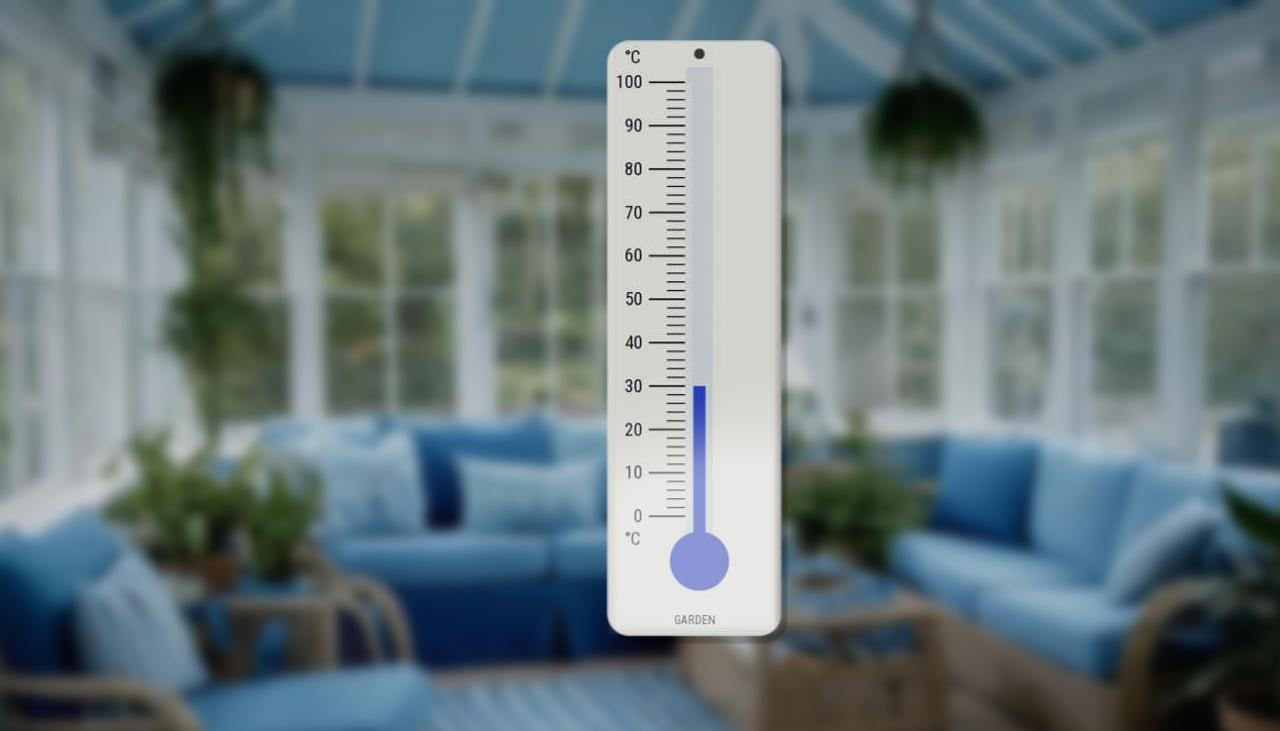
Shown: 30 °C
